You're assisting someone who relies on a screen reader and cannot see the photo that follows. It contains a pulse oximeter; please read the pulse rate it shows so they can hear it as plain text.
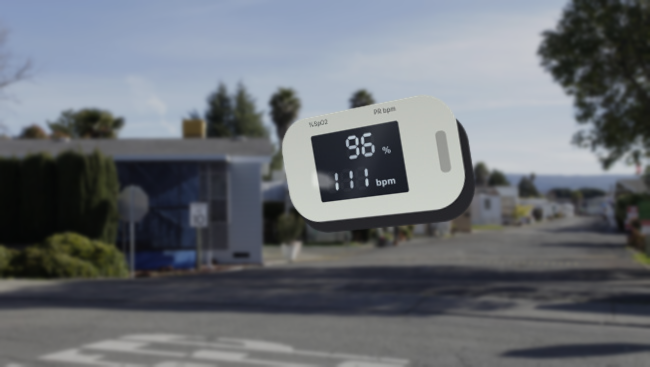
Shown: 111 bpm
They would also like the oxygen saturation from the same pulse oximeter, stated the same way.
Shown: 96 %
